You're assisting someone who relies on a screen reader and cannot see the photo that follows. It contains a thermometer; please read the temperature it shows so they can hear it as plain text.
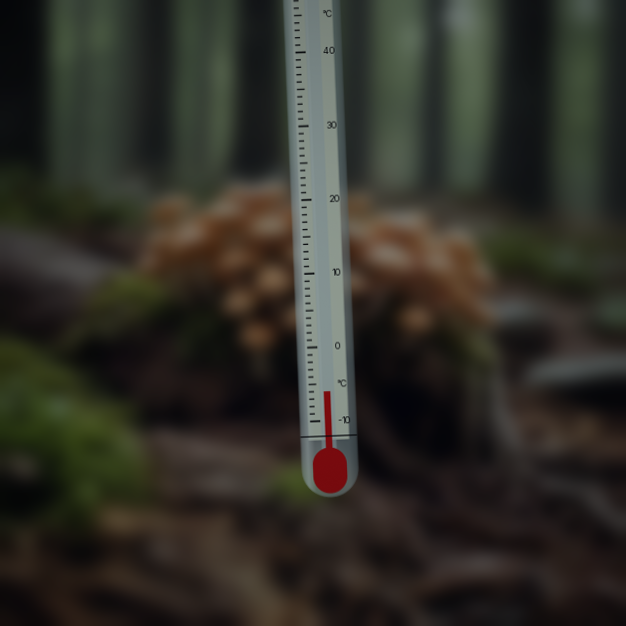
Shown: -6 °C
